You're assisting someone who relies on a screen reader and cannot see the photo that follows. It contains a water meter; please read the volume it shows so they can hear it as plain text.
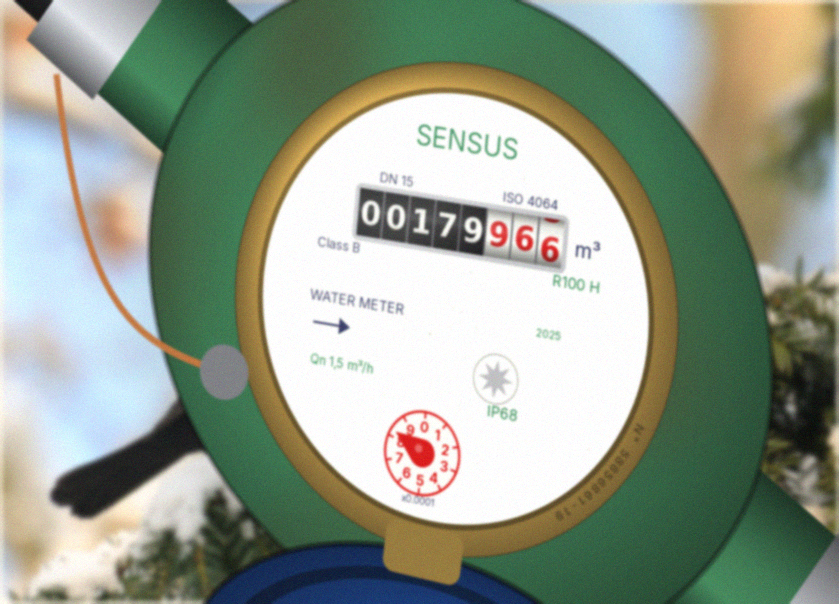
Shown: 179.9658 m³
